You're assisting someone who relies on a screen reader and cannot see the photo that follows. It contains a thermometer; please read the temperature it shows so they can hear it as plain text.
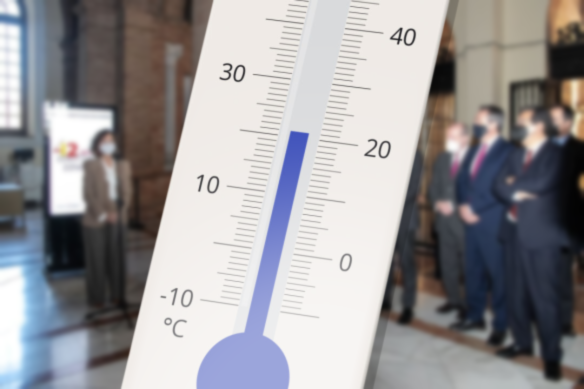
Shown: 21 °C
